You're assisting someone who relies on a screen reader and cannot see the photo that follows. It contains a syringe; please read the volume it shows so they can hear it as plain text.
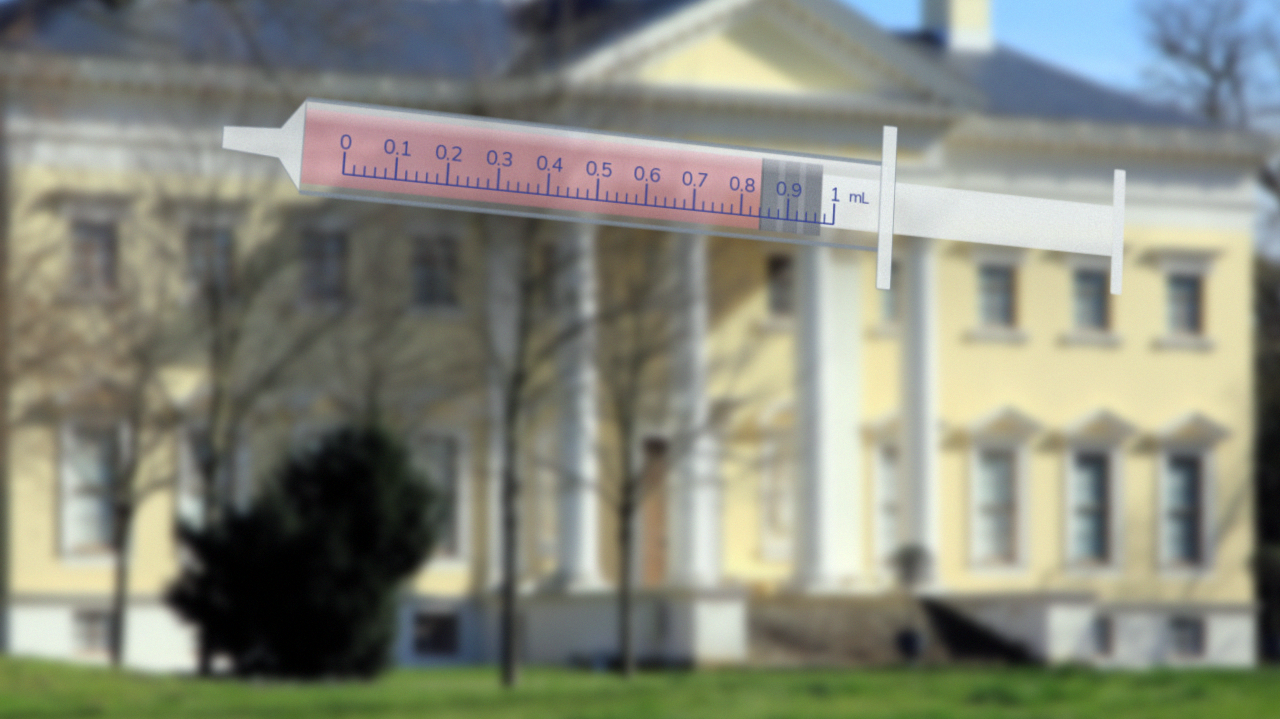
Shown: 0.84 mL
